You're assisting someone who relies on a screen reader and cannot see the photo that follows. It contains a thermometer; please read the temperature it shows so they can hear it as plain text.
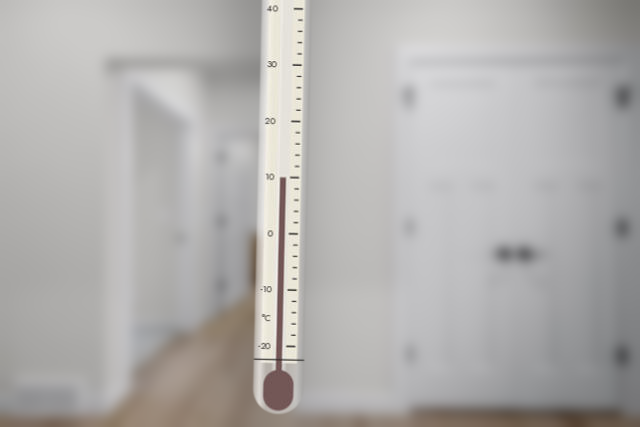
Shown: 10 °C
